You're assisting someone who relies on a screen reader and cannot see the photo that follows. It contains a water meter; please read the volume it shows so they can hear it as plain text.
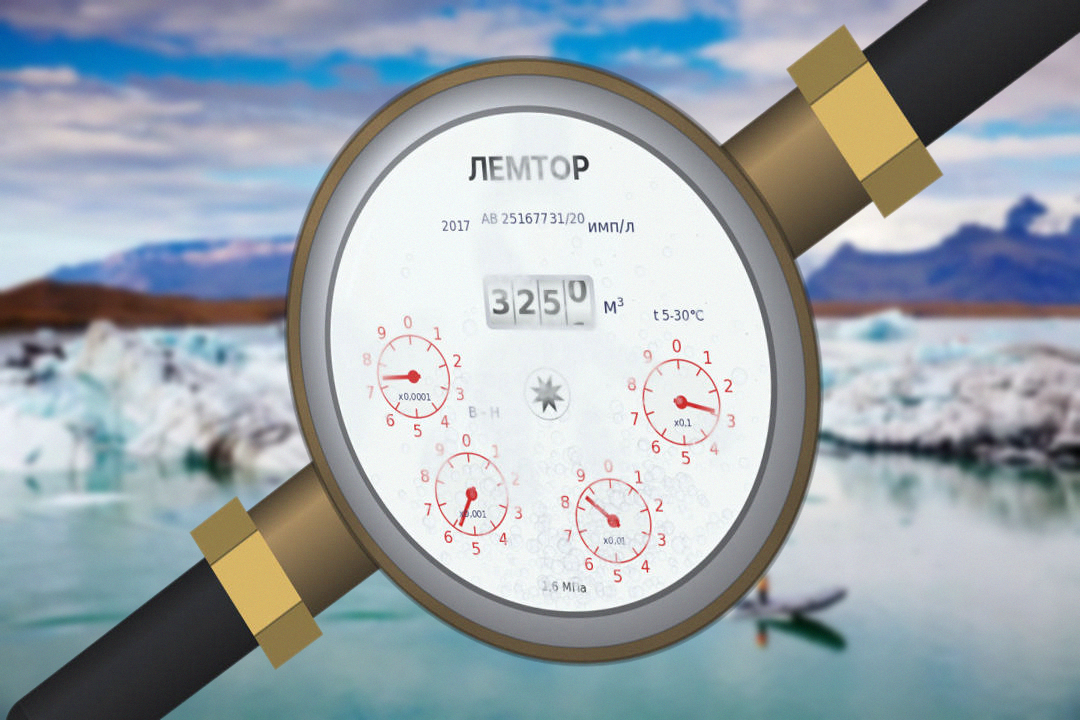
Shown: 3250.2857 m³
